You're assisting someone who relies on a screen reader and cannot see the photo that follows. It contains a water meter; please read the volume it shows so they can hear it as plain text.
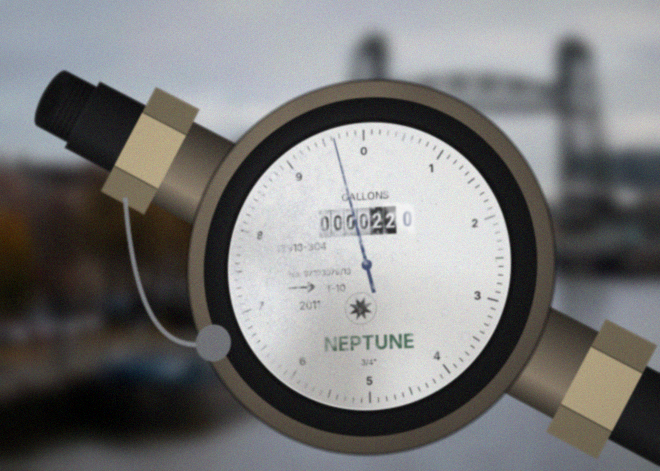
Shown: 219.6 gal
